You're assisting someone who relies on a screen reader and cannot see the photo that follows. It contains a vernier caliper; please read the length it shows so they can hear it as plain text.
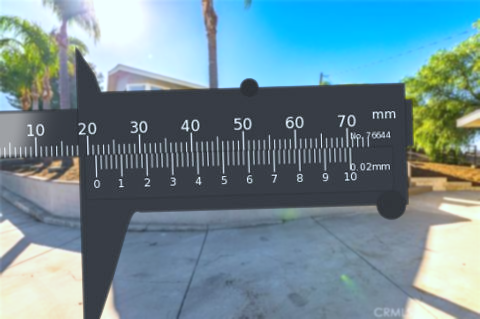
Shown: 21.5 mm
